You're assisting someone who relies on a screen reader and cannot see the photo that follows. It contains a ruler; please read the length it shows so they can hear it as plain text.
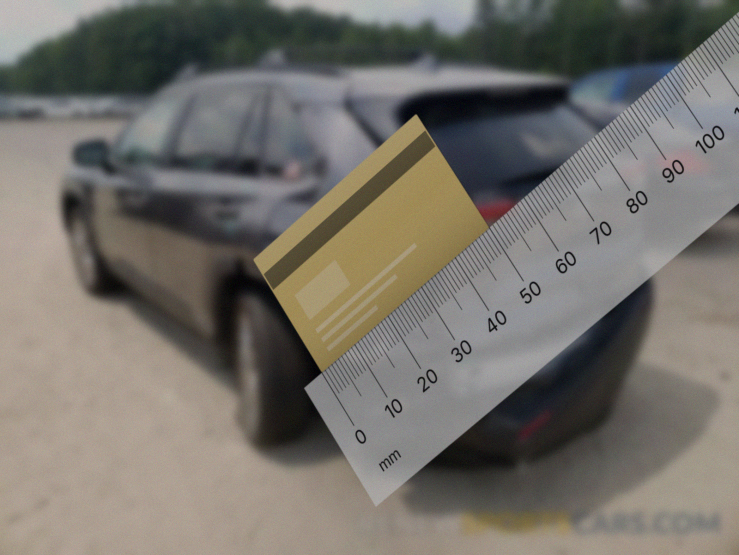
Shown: 50 mm
